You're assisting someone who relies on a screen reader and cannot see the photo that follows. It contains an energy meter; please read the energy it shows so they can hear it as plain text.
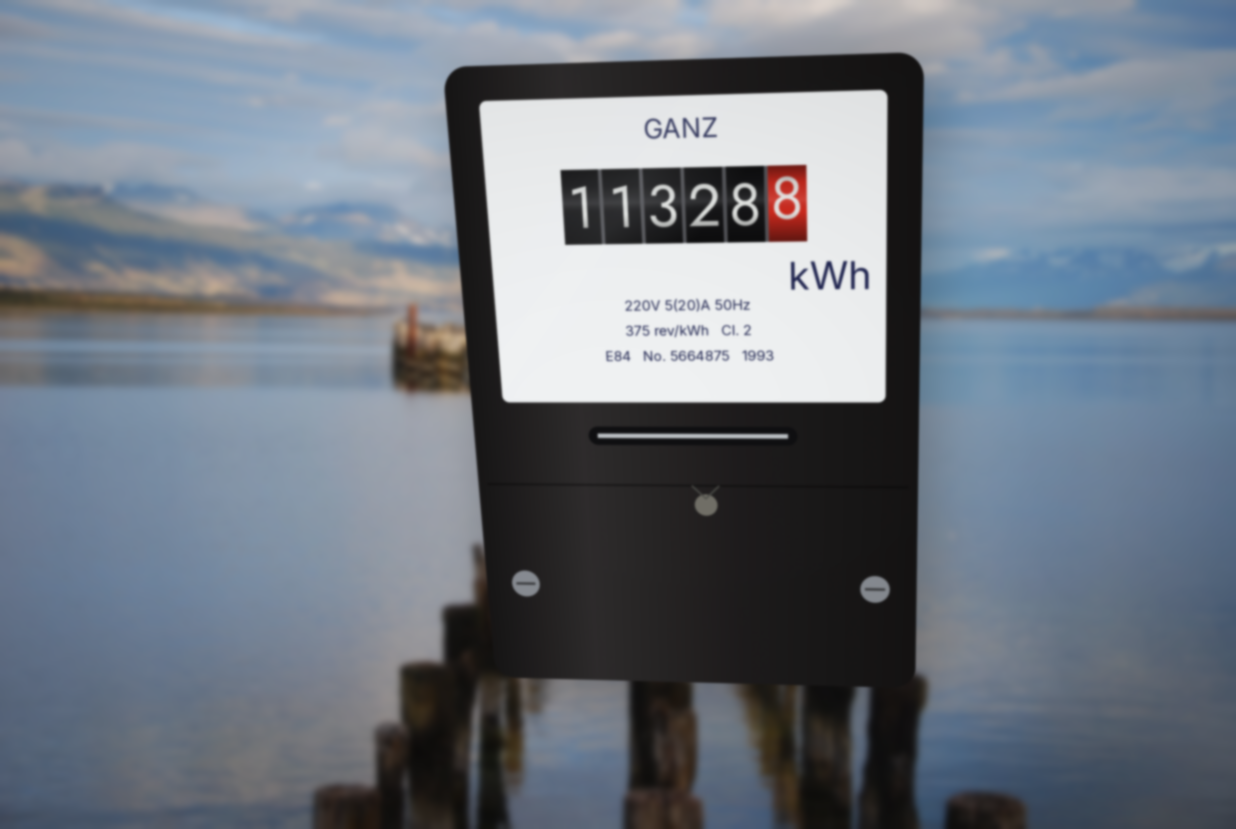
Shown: 11328.8 kWh
